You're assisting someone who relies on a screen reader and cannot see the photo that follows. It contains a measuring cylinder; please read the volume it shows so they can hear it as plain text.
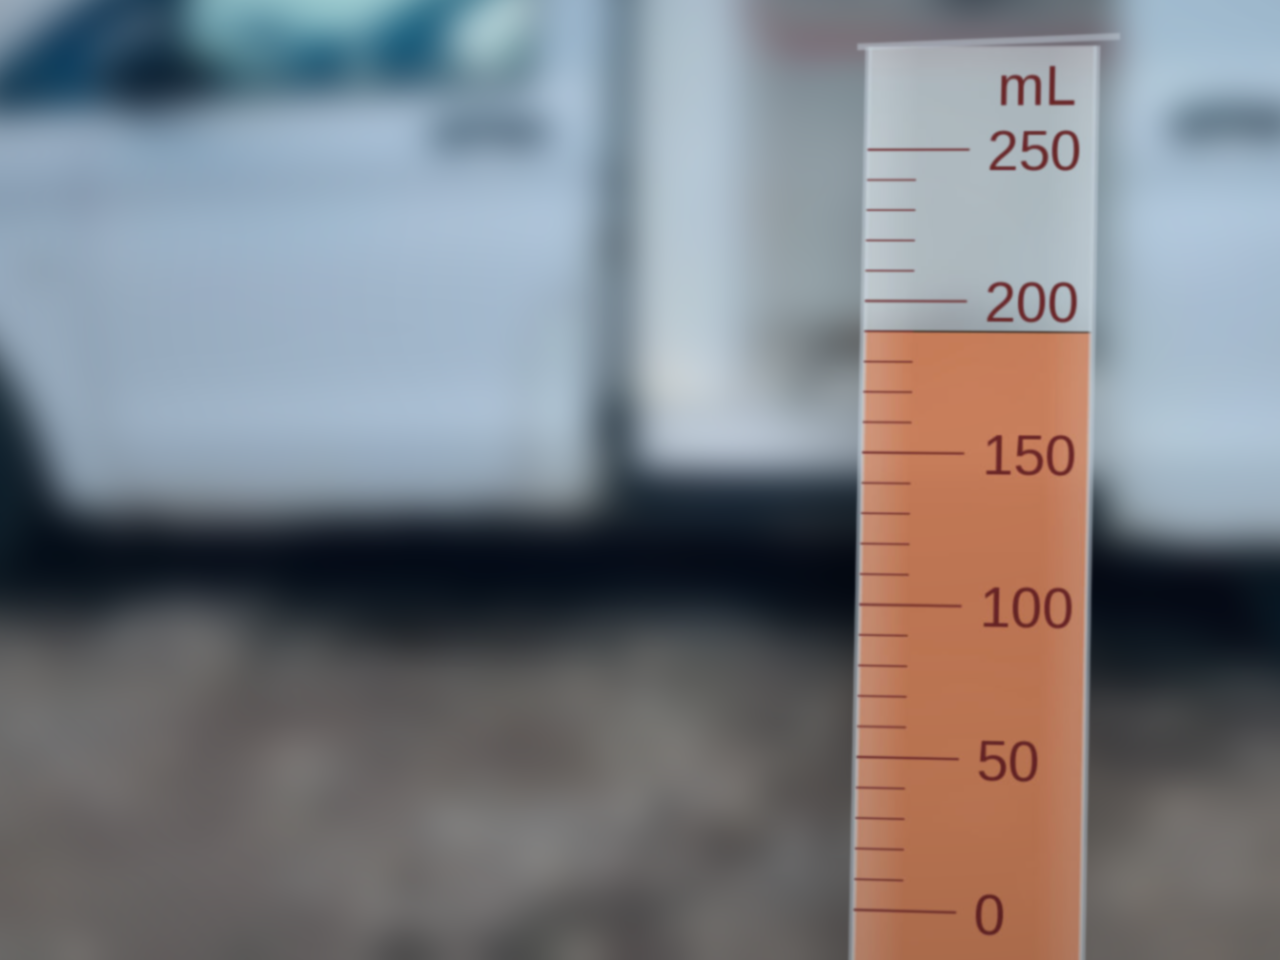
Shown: 190 mL
